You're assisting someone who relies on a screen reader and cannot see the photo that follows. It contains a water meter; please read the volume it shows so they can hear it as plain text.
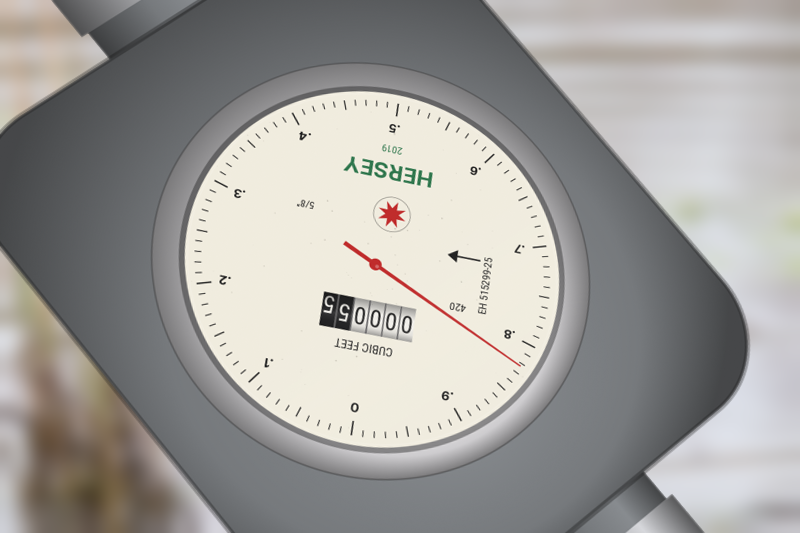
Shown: 54.82 ft³
